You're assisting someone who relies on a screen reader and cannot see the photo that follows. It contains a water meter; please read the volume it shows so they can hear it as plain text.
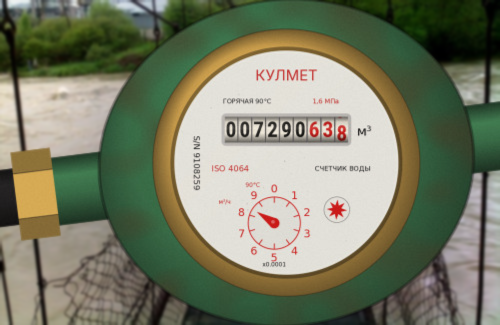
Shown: 7290.6378 m³
